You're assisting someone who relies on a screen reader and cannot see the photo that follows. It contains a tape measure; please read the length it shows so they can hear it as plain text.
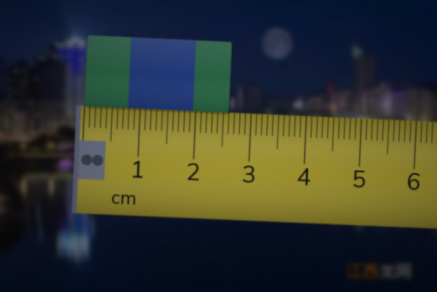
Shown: 2.6 cm
